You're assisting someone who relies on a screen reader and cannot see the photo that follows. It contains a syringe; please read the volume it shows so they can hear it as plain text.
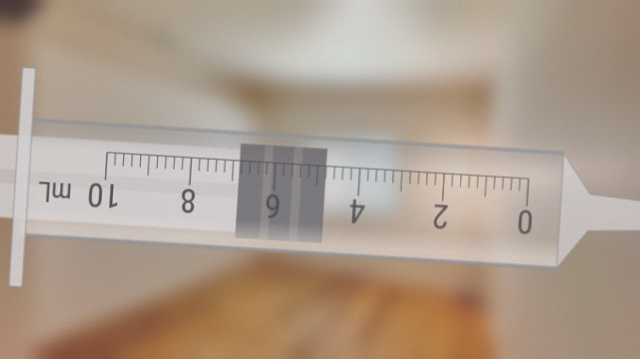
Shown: 4.8 mL
